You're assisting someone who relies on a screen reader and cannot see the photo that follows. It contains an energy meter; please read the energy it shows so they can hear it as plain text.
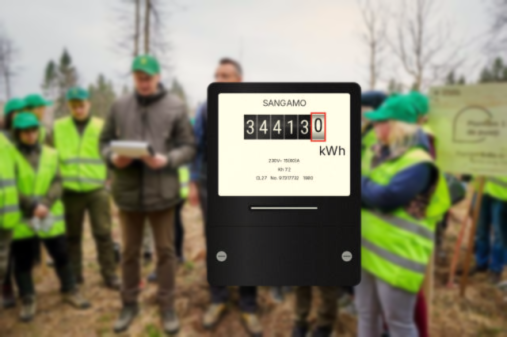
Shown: 34413.0 kWh
